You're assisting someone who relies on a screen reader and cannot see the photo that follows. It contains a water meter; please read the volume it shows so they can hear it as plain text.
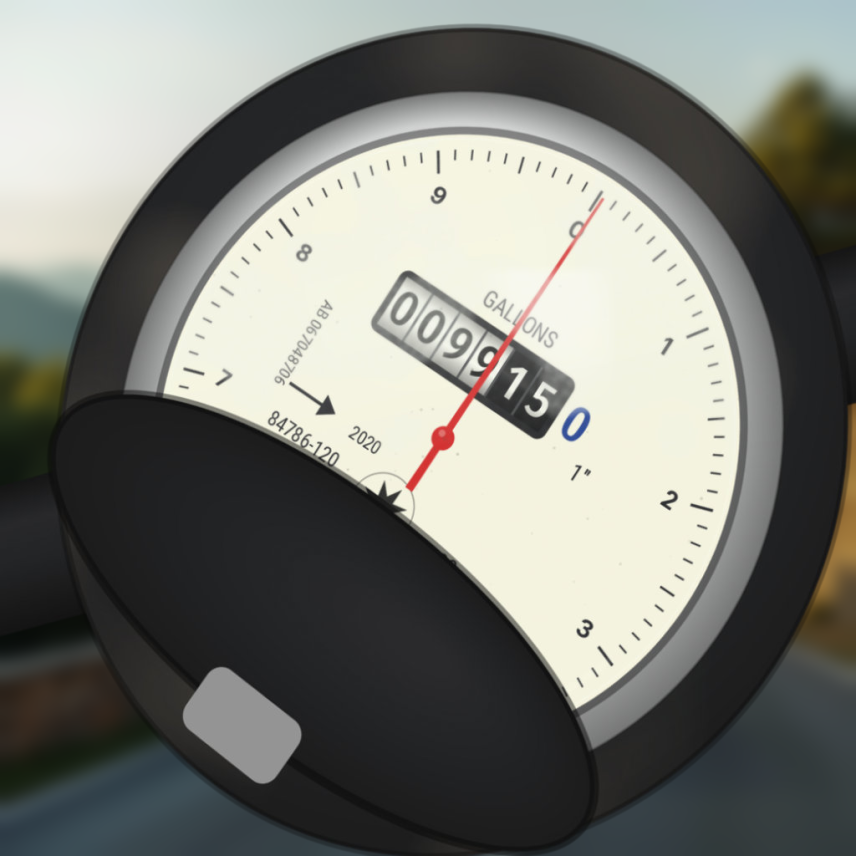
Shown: 99150.0 gal
